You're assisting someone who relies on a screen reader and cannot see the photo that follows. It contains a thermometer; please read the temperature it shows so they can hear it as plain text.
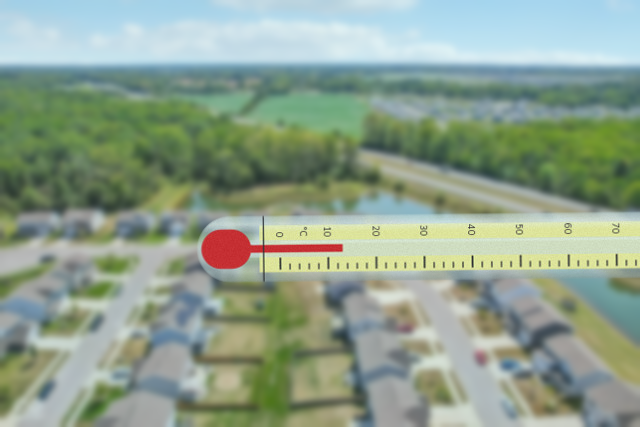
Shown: 13 °C
